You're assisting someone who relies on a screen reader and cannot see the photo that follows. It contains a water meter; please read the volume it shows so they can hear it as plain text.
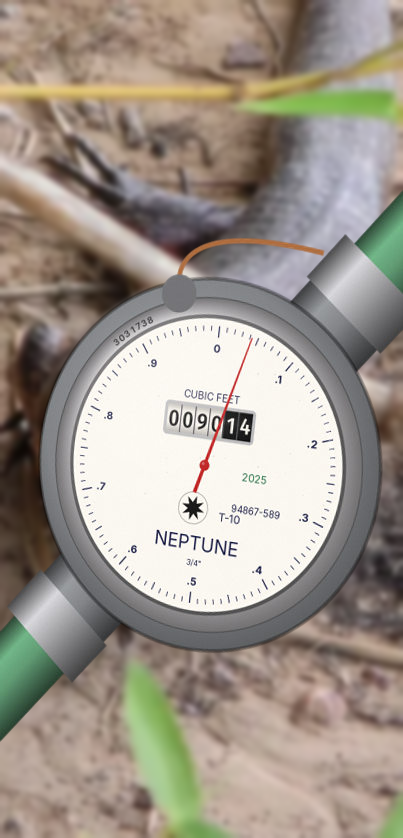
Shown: 9014.04 ft³
